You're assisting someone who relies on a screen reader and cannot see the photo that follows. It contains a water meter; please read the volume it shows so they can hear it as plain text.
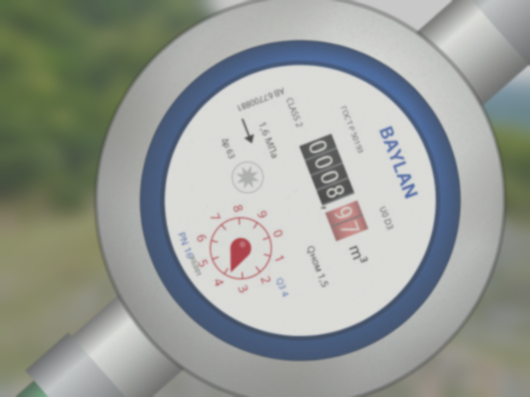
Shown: 8.973 m³
